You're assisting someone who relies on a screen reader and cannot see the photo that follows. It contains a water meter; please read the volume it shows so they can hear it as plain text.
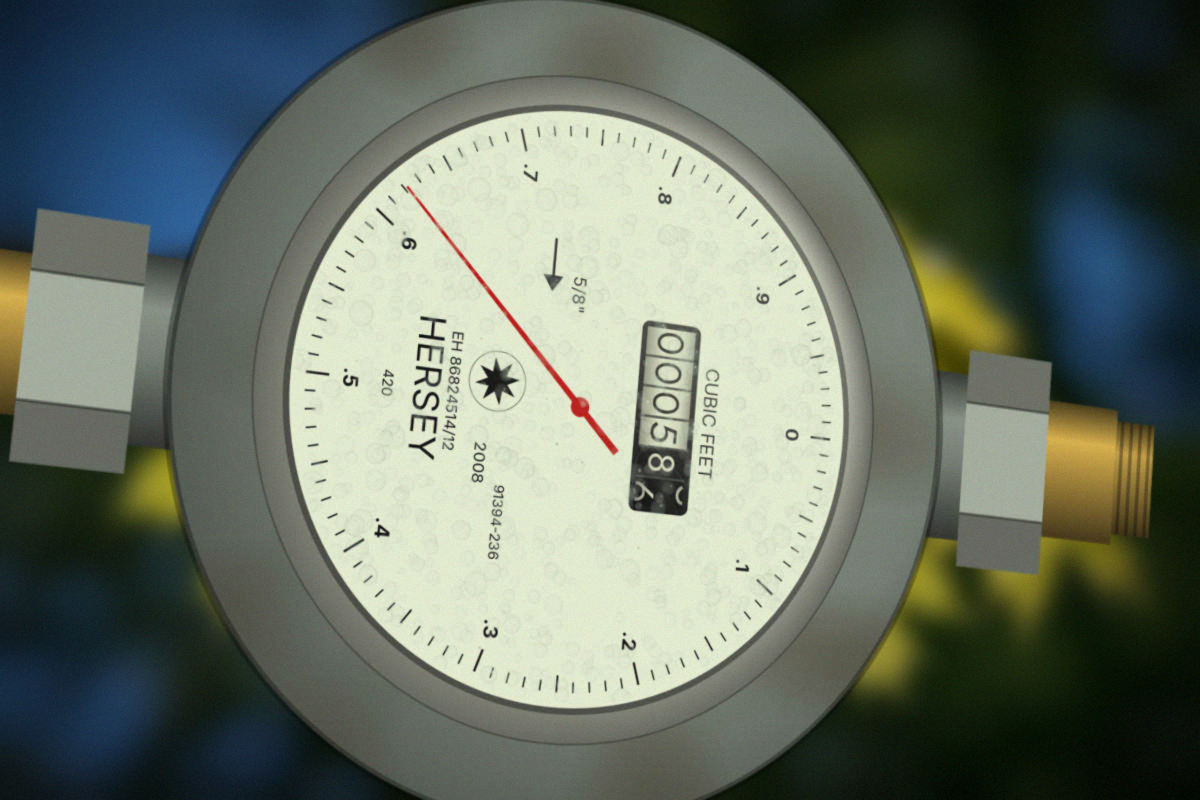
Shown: 585.62 ft³
